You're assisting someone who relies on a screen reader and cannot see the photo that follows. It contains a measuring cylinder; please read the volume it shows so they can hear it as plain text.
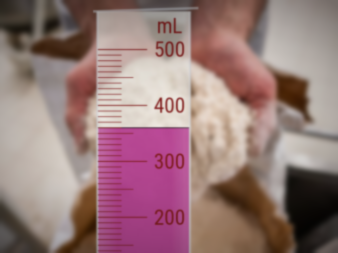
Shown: 360 mL
